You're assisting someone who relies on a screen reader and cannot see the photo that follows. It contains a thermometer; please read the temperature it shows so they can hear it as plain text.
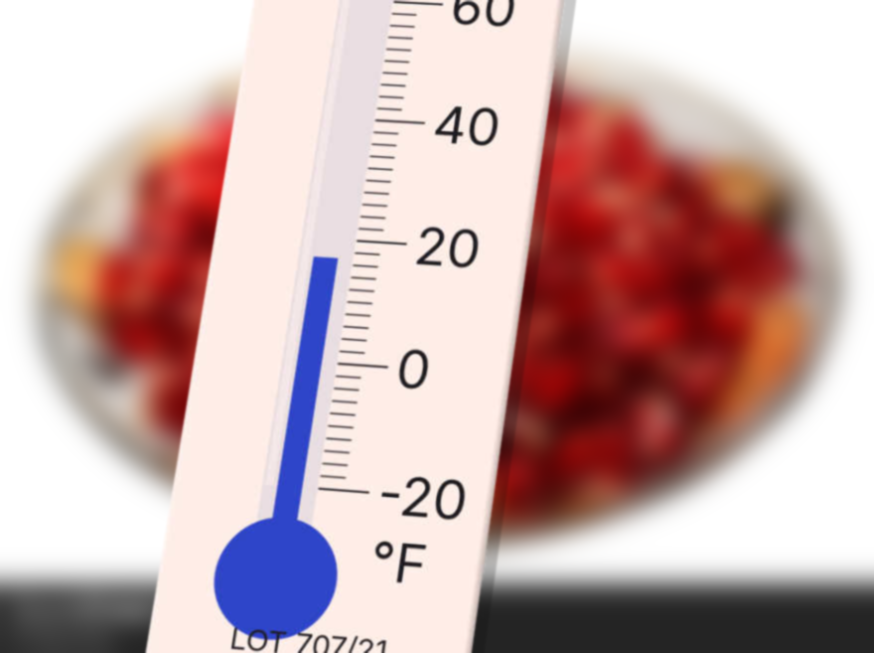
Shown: 17 °F
